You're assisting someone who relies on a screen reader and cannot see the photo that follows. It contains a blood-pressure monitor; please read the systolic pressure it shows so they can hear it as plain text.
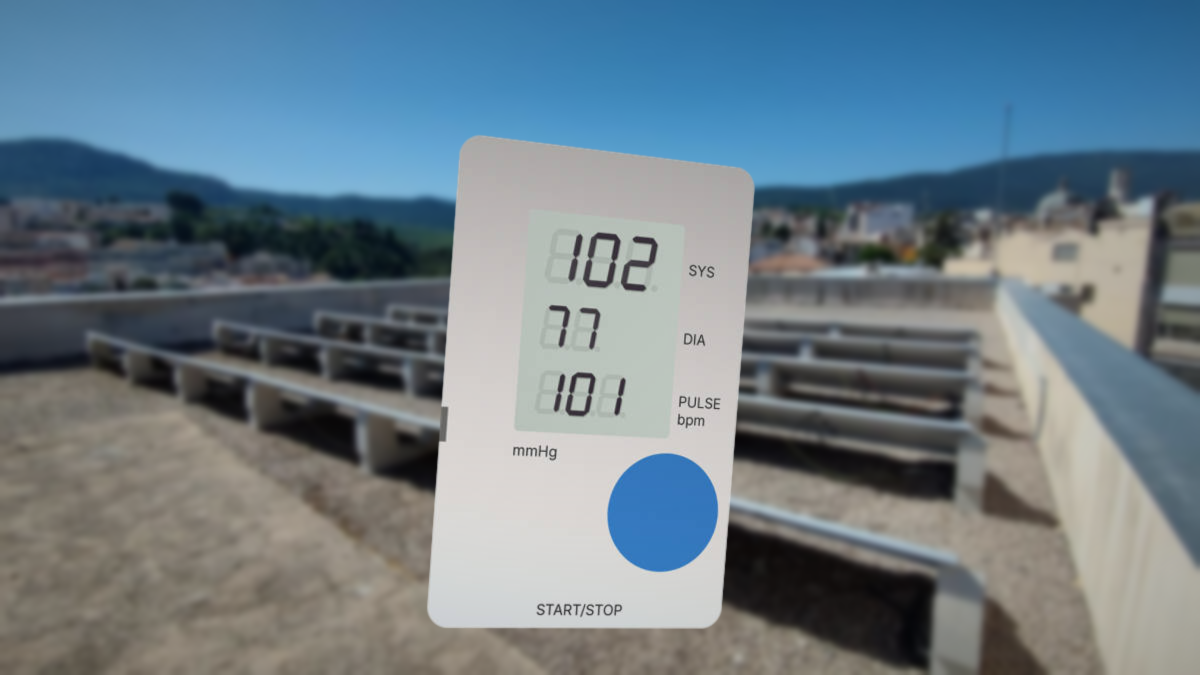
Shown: 102 mmHg
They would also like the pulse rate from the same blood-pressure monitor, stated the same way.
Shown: 101 bpm
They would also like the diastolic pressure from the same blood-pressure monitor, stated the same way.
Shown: 77 mmHg
